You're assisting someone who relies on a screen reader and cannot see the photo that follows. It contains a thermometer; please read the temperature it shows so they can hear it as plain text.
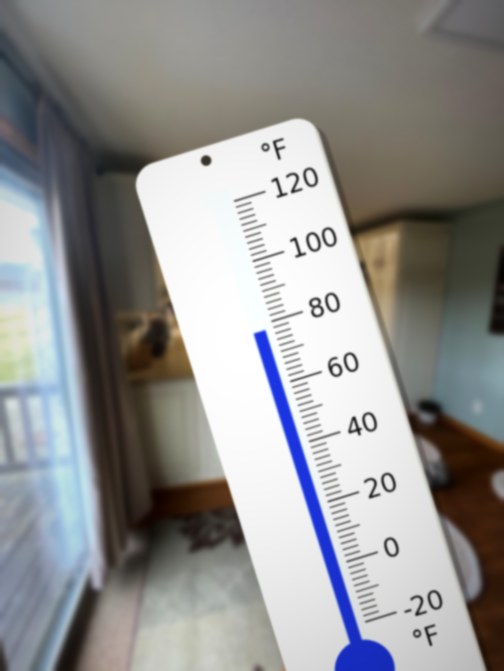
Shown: 78 °F
